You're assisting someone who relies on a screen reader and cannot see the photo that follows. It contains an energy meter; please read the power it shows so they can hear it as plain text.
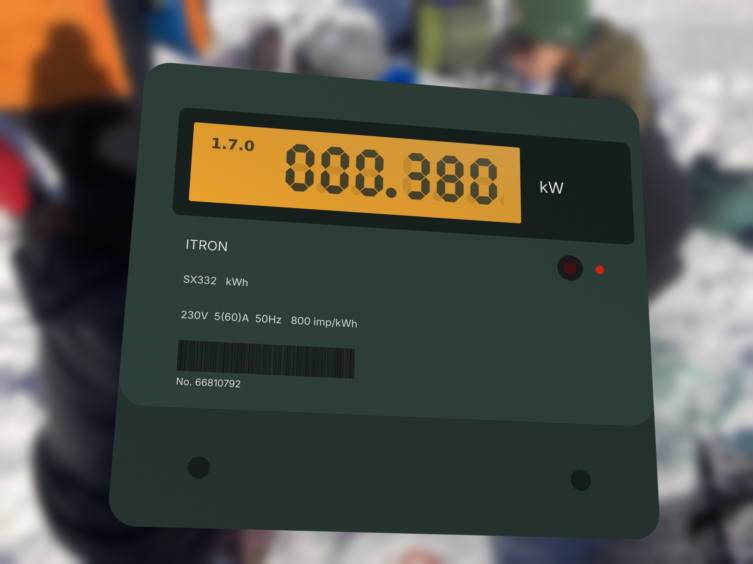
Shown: 0.380 kW
